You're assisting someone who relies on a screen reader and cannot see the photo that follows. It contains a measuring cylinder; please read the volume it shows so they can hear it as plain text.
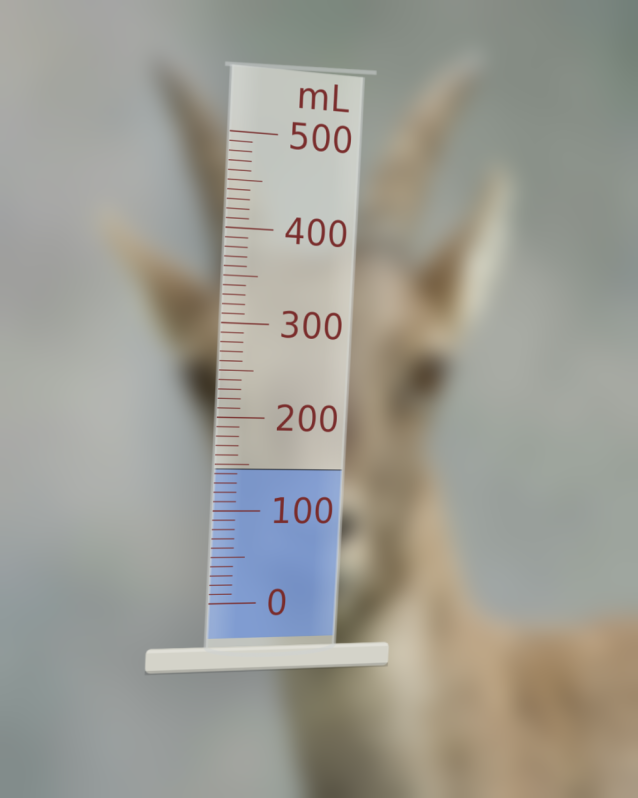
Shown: 145 mL
